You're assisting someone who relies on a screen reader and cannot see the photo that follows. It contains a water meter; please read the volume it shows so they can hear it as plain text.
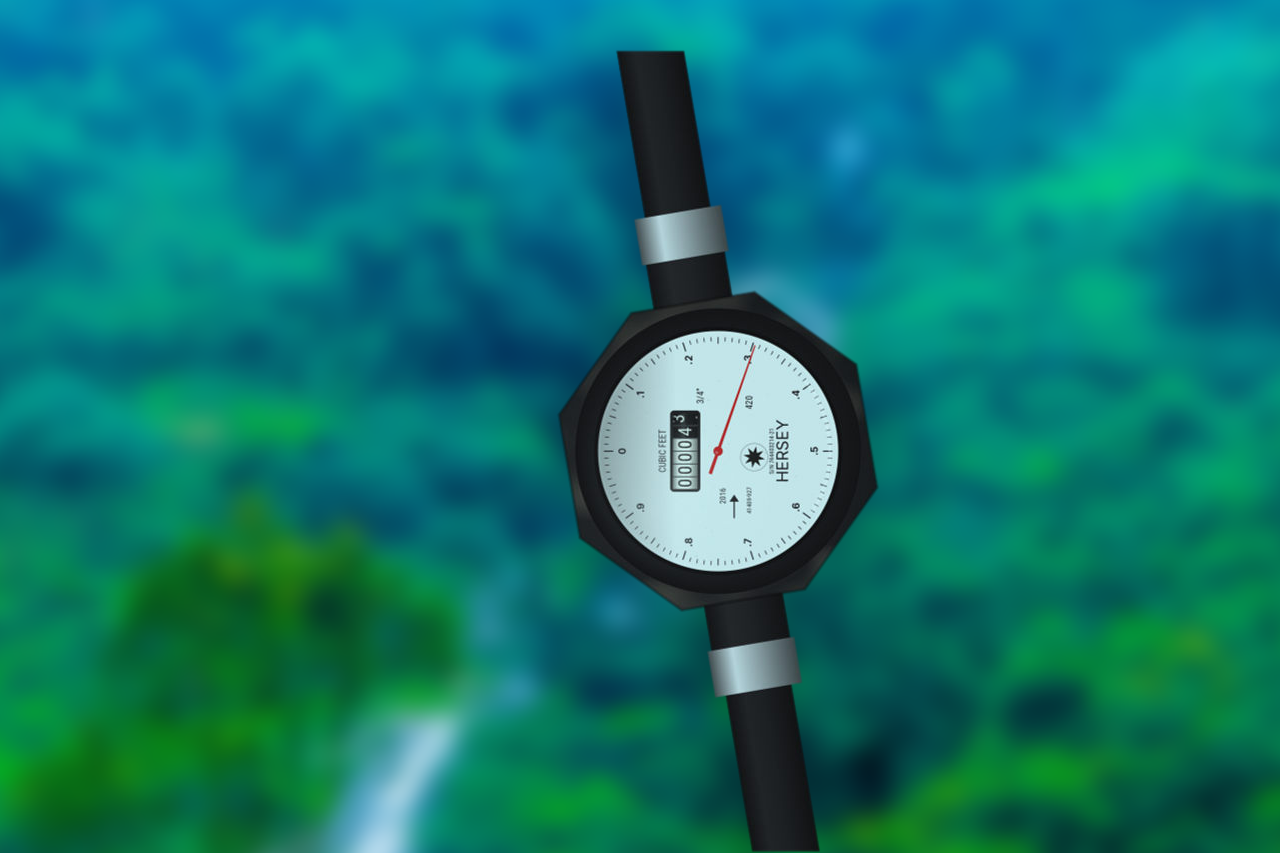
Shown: 43.30 ft³
